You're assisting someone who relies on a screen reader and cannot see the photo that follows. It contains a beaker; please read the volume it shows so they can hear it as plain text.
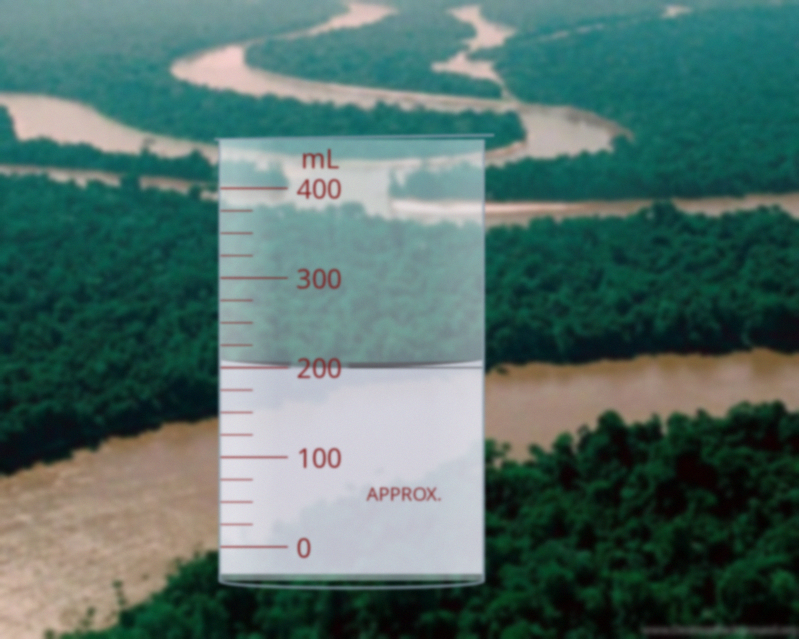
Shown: 200 mL
